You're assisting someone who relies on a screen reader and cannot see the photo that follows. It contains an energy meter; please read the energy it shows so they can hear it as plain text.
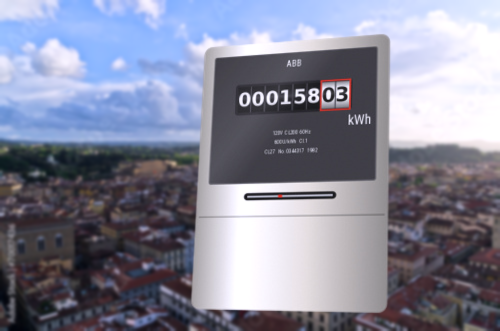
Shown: 158.03 kWh
